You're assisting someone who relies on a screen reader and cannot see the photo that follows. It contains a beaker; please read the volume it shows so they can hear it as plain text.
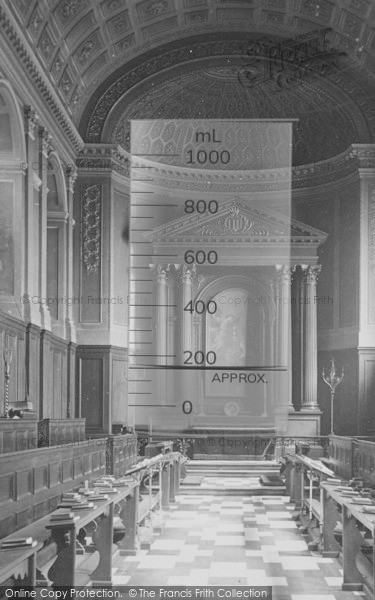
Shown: 150 mL
